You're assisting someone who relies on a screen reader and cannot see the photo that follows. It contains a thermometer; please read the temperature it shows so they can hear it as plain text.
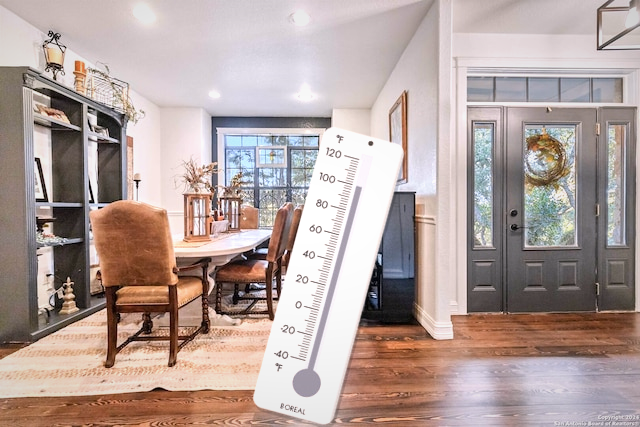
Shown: 100 °F
